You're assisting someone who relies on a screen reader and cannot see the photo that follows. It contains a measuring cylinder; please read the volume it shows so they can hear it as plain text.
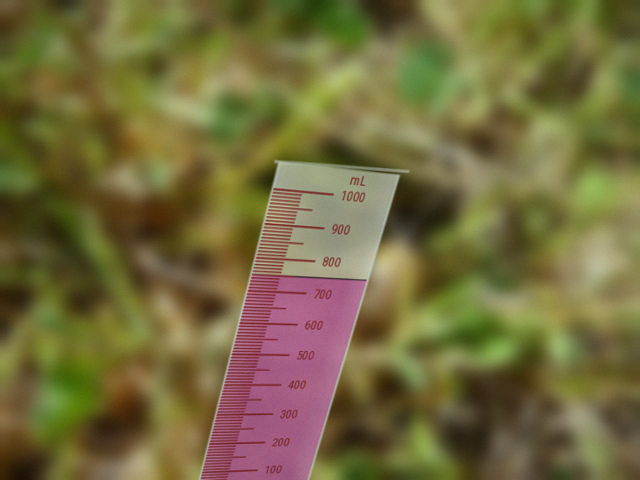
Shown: 750 mL
